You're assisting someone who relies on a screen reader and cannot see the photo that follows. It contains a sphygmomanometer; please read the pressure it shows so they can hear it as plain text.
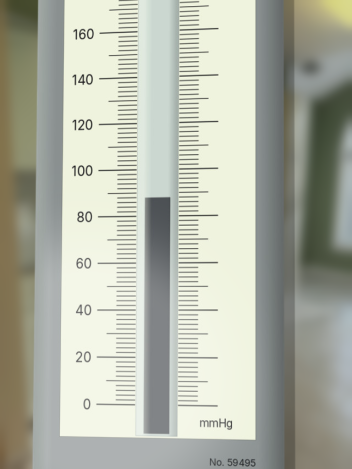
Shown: 88 mmHg
